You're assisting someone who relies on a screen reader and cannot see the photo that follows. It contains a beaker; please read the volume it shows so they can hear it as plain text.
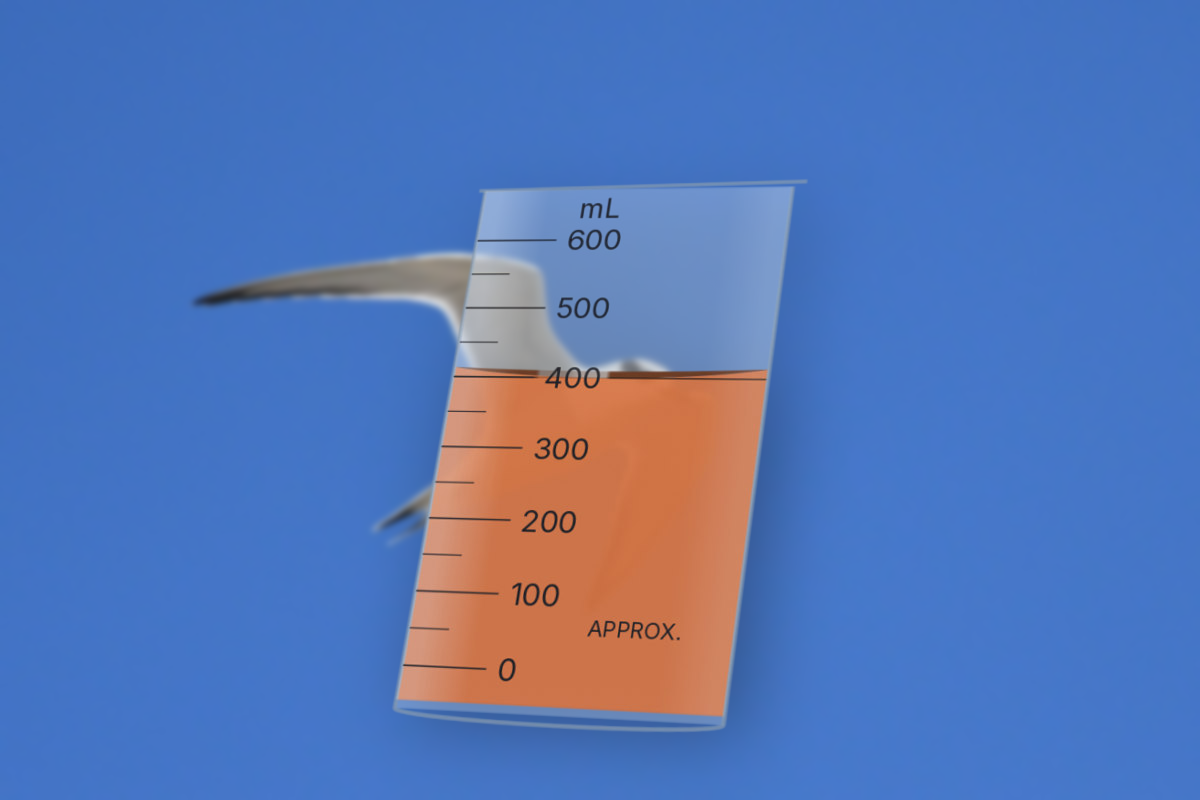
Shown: 400 mL
